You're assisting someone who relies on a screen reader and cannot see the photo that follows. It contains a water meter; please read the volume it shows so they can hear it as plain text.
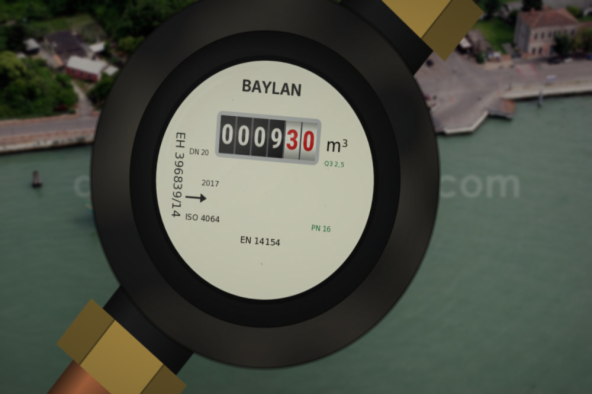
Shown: 9.30 m³
